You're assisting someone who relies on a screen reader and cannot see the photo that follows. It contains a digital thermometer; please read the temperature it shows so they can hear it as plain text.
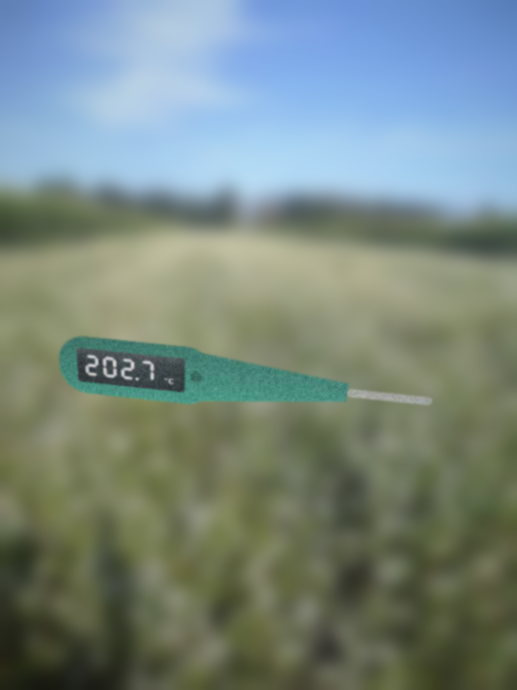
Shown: 202.7 °C
